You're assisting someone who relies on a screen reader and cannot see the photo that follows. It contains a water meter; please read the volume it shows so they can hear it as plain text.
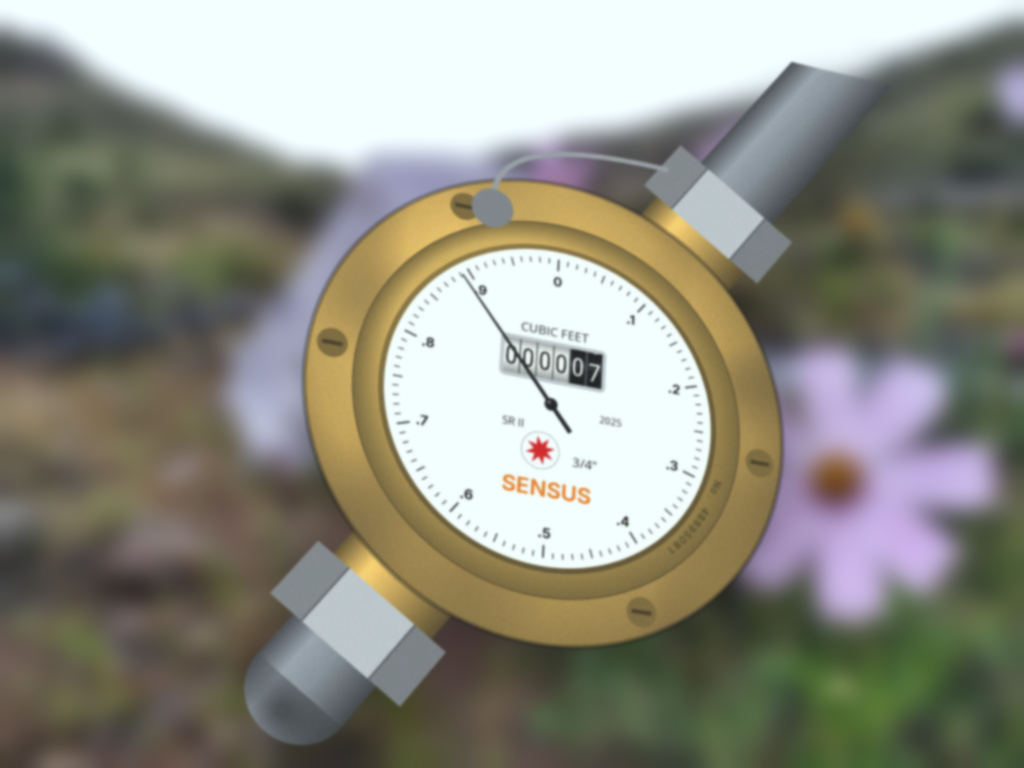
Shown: 6.89 ft³
